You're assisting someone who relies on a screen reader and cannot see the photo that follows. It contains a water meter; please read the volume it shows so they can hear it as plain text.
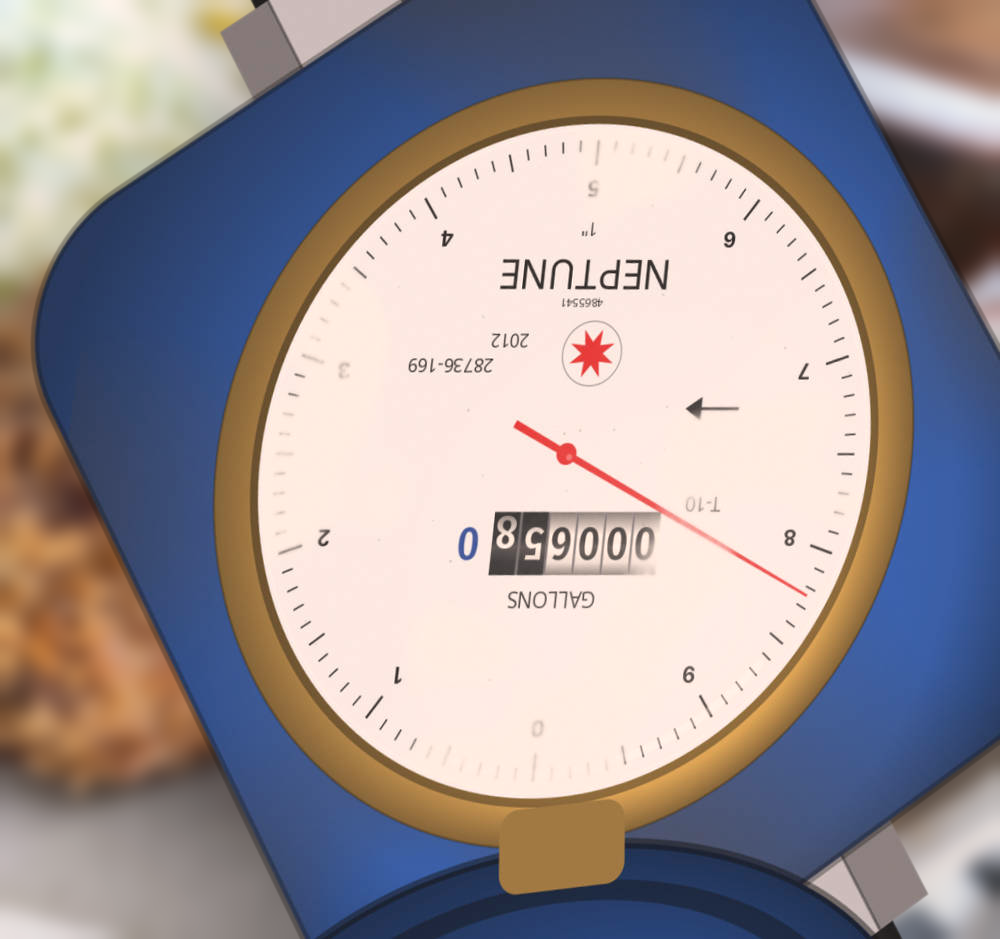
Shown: 6578.2 gal
